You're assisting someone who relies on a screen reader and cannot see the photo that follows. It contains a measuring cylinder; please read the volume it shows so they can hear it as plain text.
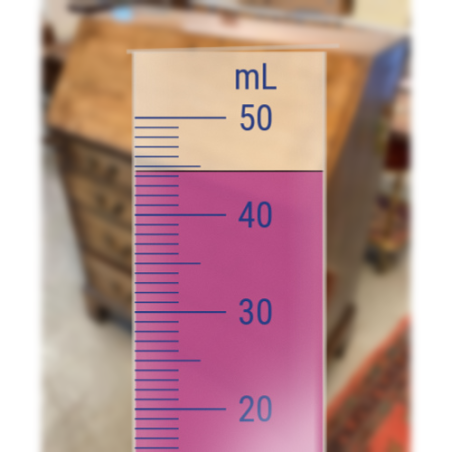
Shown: 44.5 mL
